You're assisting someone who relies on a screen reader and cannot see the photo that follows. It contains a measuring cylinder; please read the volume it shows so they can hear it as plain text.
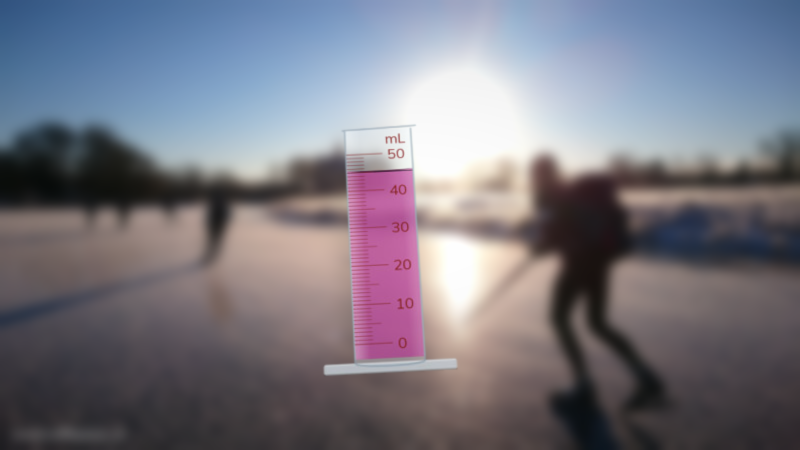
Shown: 45 mL
